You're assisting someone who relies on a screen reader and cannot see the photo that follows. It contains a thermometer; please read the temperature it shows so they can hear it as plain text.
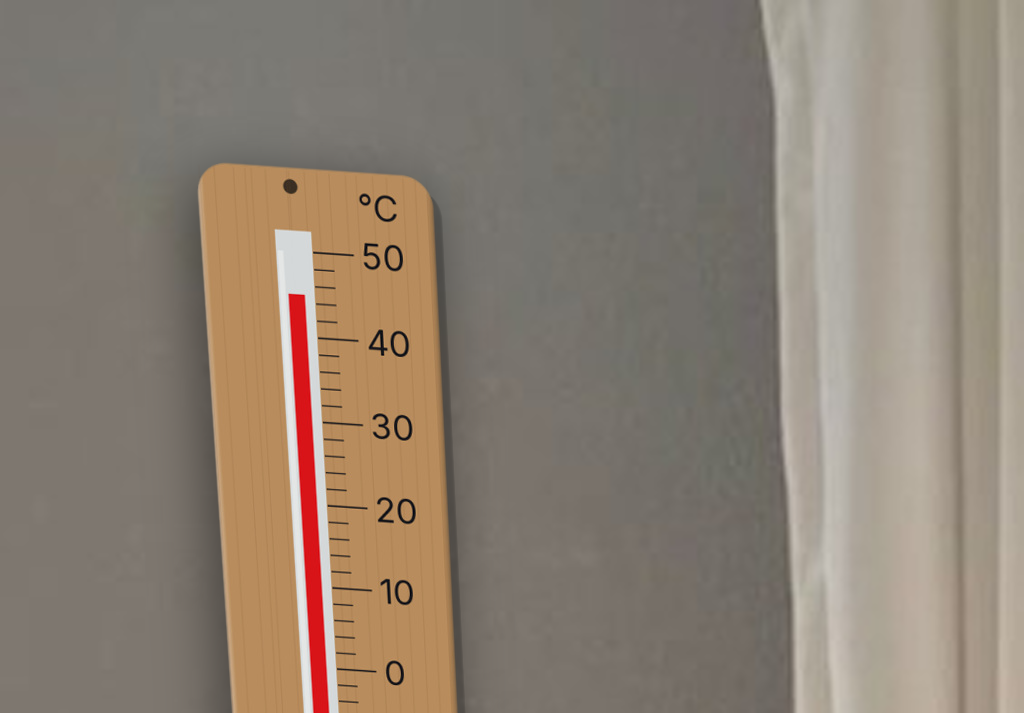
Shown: 45 °C
